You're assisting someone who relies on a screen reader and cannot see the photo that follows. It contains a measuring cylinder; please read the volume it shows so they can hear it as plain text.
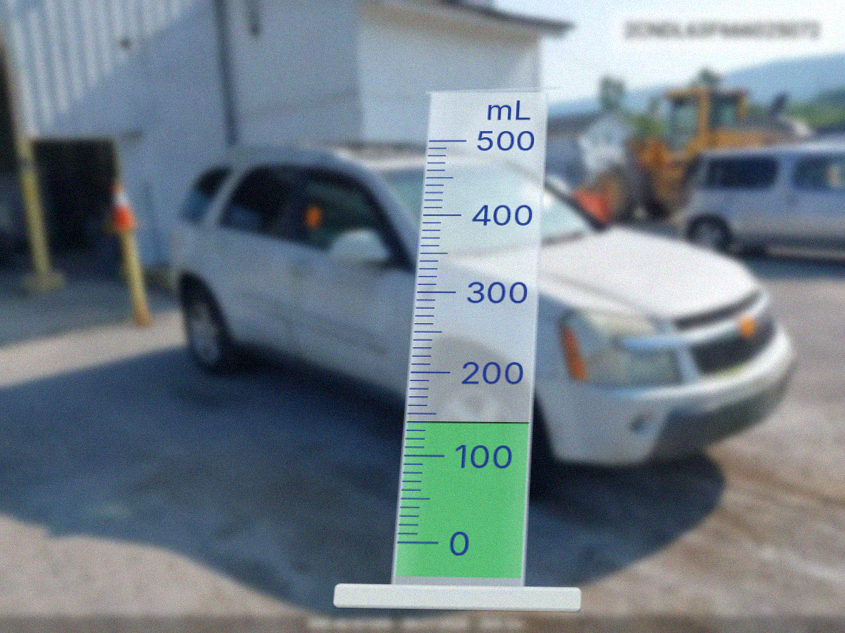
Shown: 140 mL
